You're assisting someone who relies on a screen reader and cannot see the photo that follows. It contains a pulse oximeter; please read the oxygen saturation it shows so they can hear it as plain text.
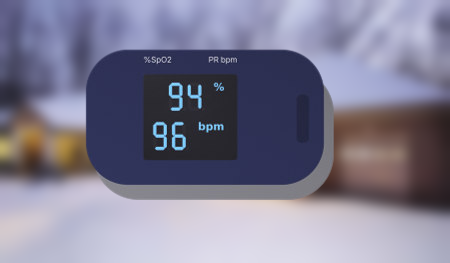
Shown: 94 %
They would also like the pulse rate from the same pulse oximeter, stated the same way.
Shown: 96 bpm
